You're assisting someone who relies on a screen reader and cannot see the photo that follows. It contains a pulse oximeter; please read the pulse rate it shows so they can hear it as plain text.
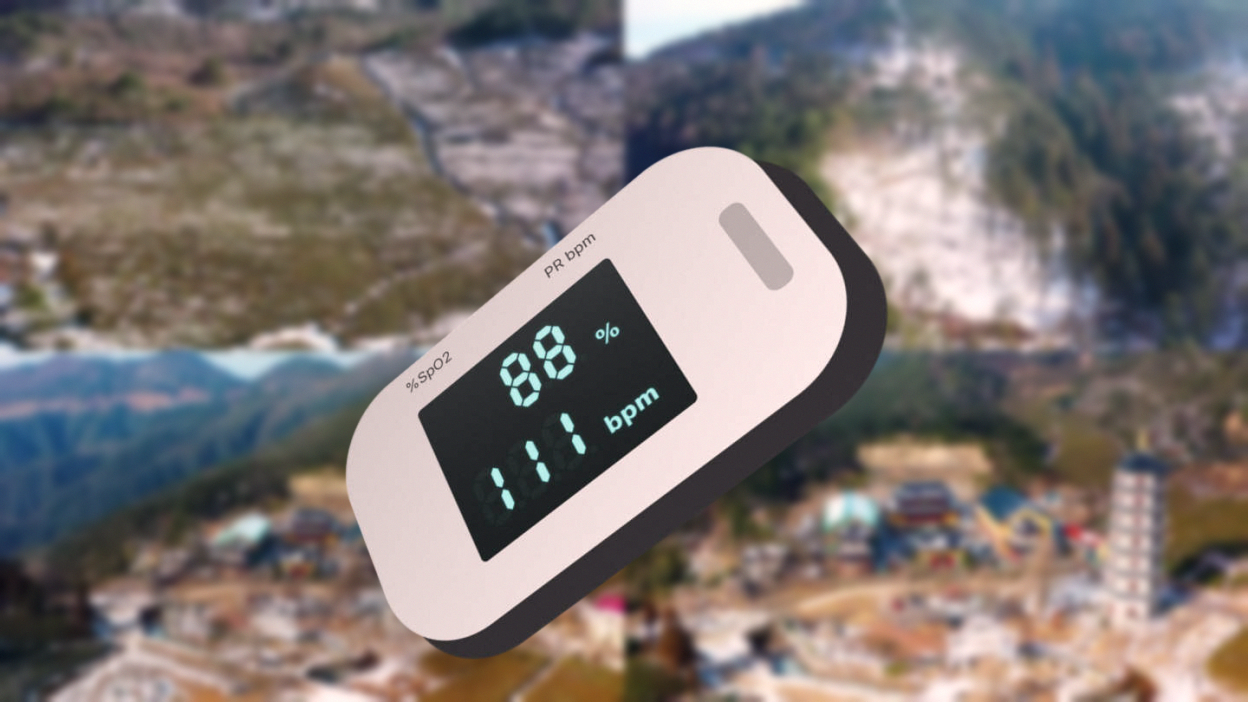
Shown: 111 bpm
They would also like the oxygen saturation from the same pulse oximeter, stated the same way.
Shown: 88 %
